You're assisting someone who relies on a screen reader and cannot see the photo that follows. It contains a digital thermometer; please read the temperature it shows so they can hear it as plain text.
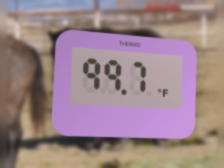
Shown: 99.7 °F
